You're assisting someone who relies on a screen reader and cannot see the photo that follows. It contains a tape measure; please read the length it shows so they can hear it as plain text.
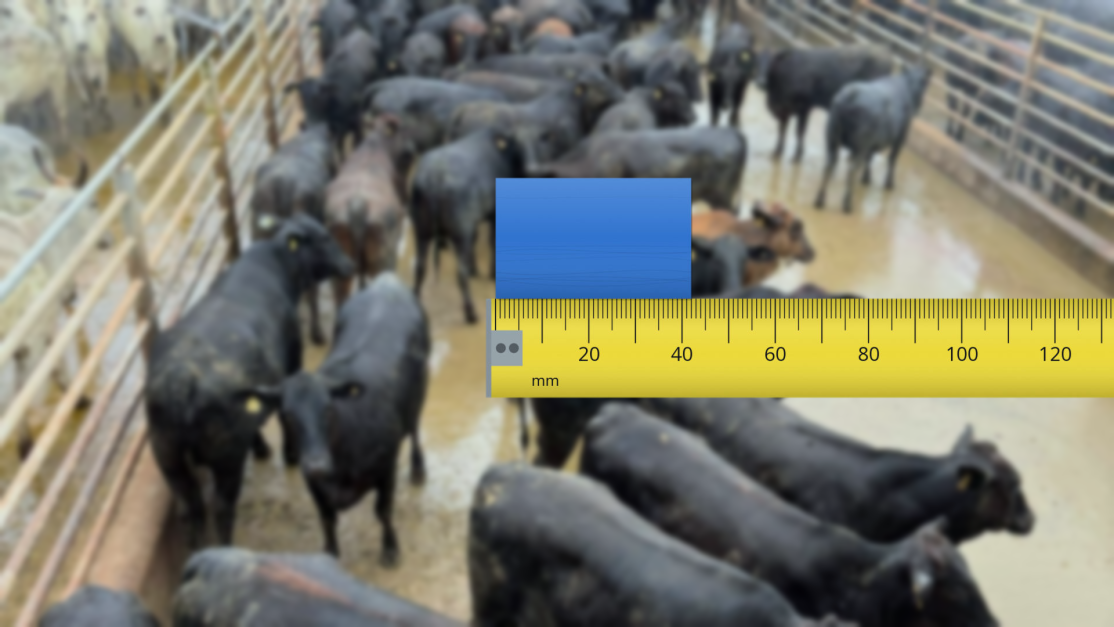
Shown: 42 mm
